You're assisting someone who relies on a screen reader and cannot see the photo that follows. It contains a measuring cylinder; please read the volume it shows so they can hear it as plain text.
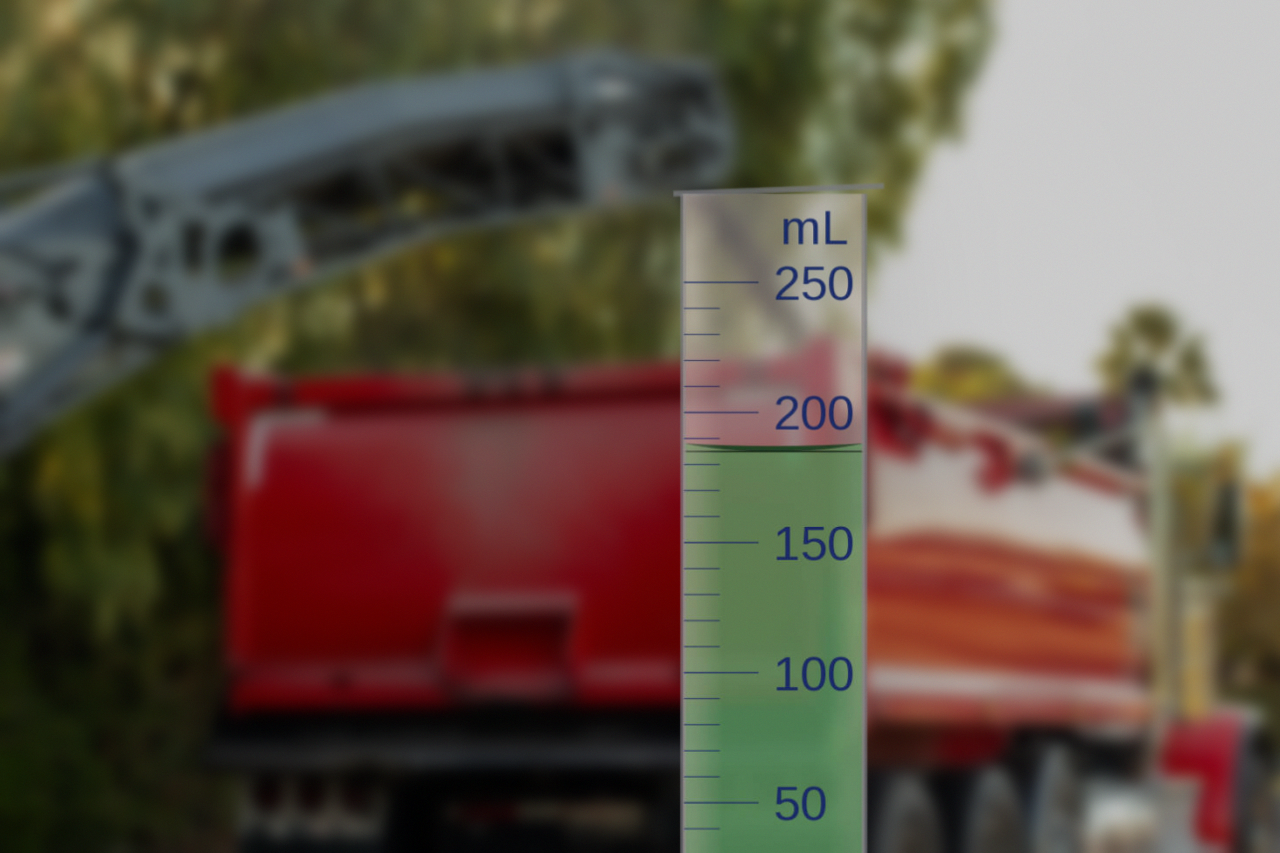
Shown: 185 mL
